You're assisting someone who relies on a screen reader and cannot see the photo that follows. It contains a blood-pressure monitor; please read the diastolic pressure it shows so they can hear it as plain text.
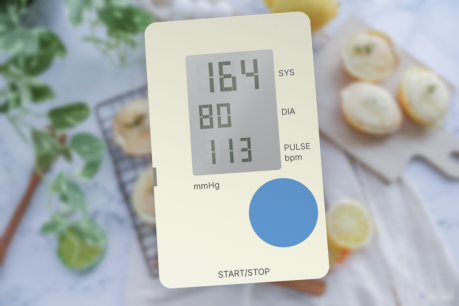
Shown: 80 mmHg
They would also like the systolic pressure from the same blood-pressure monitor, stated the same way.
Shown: 164 mmHg
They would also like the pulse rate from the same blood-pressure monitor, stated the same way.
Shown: 113 bpm
